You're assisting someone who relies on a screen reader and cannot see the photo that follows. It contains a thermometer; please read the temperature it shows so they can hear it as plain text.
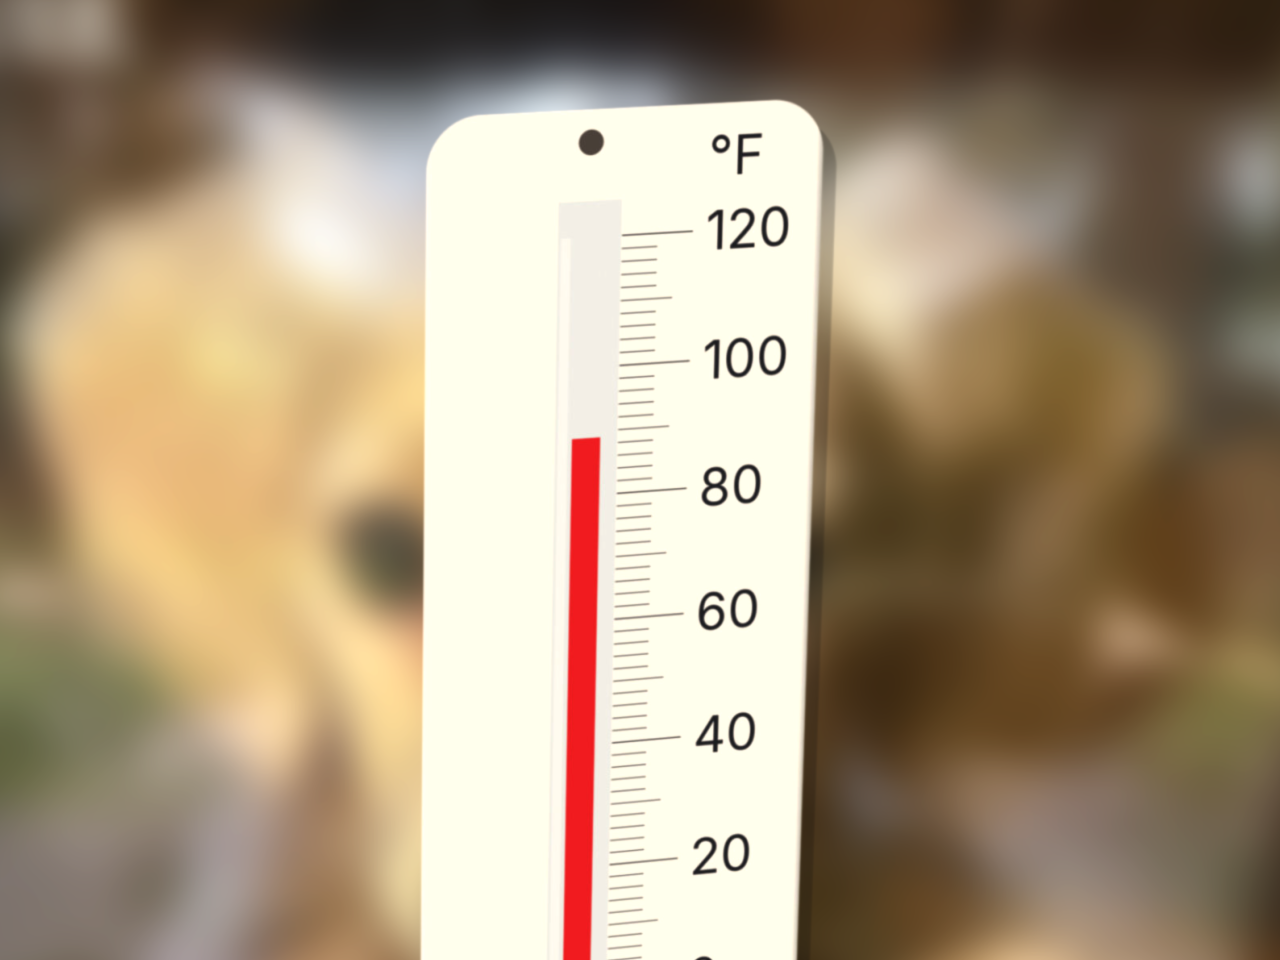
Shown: 89 °F
